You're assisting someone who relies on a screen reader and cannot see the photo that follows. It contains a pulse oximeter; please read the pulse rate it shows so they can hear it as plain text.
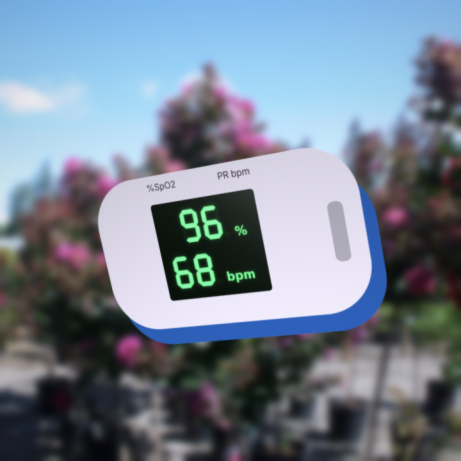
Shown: 68 bpm
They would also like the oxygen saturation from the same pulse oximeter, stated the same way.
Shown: 96 %
